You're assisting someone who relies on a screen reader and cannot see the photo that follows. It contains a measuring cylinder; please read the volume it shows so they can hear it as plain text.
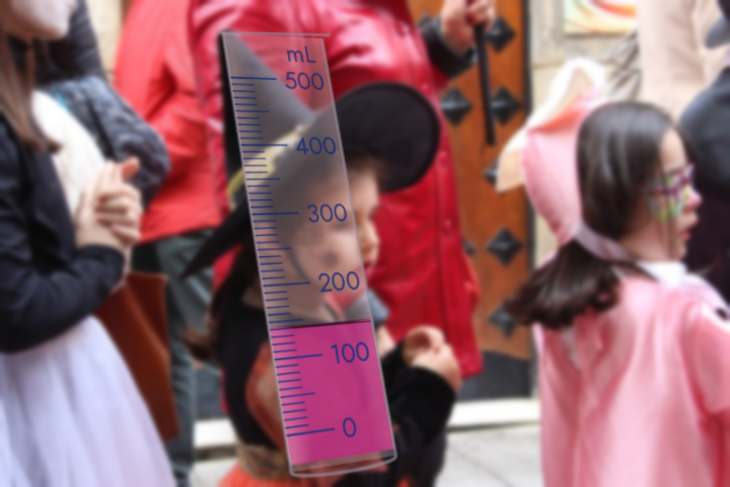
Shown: 140 mL
